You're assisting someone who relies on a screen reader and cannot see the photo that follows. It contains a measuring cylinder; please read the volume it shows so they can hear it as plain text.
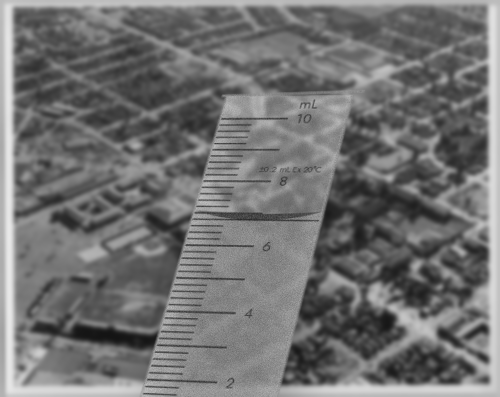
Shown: 6.8 mL
